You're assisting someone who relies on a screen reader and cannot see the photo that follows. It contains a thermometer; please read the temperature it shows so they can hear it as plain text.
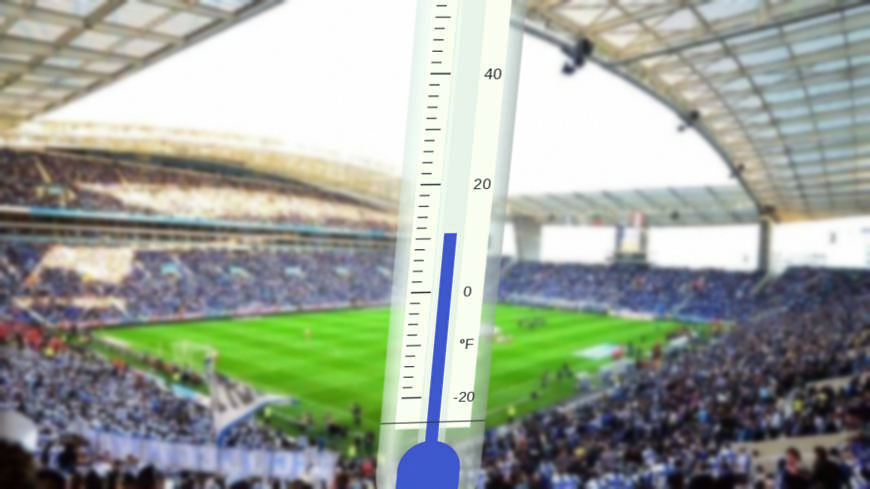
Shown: 11 °F
